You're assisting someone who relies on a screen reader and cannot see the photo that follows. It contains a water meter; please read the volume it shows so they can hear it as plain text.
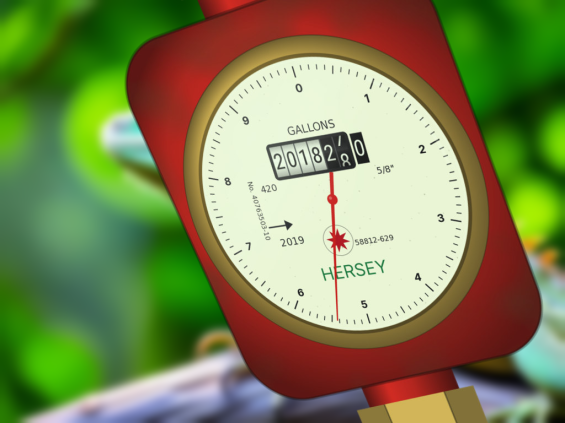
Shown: 2018275.4 gal
